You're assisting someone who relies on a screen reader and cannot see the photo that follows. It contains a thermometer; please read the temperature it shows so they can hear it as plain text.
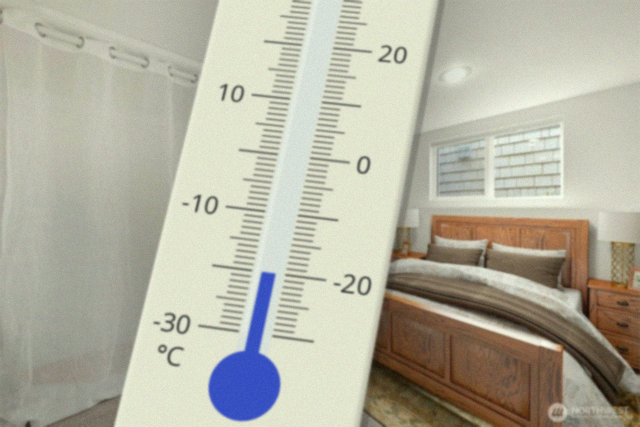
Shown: -20 °C
